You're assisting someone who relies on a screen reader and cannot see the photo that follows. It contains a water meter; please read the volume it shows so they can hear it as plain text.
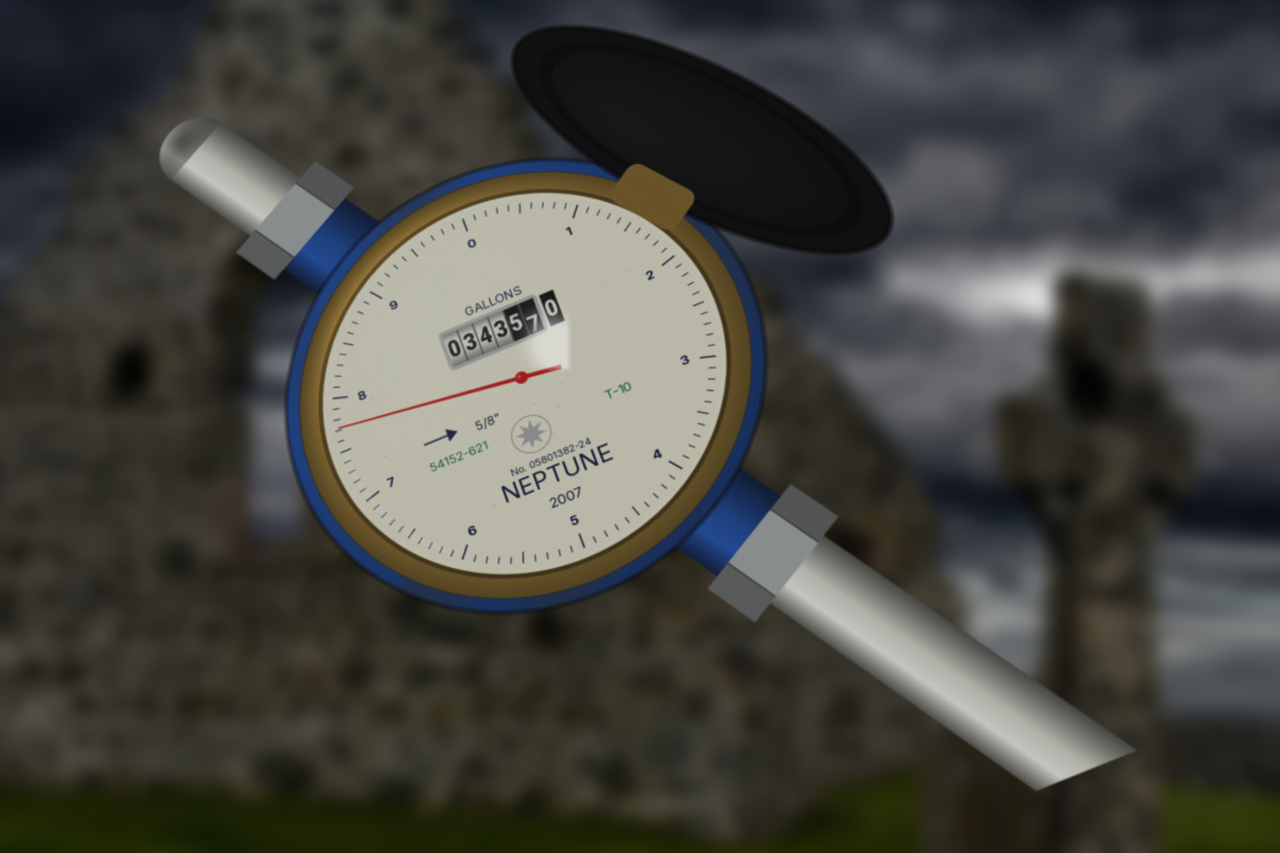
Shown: 343567.7 gal
